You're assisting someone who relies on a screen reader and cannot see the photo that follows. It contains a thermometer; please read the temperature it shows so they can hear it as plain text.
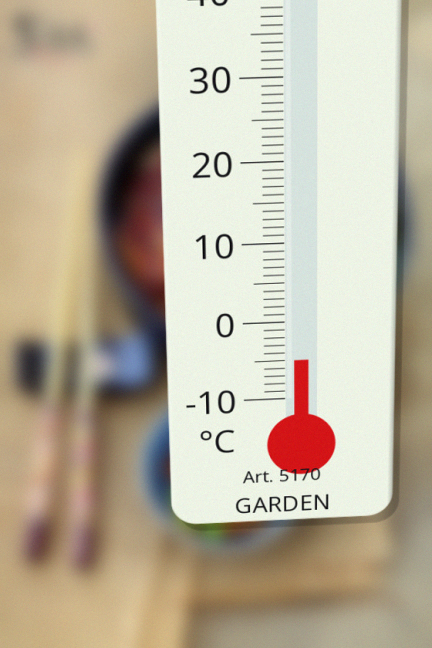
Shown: -5 °C
